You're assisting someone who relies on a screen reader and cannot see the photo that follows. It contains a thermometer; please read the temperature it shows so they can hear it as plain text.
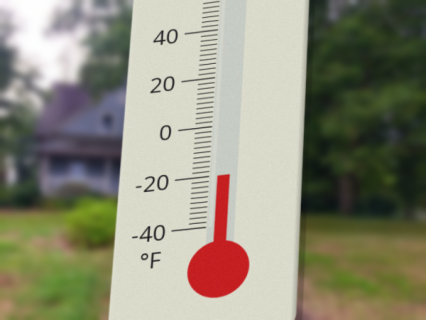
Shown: -20 °F
